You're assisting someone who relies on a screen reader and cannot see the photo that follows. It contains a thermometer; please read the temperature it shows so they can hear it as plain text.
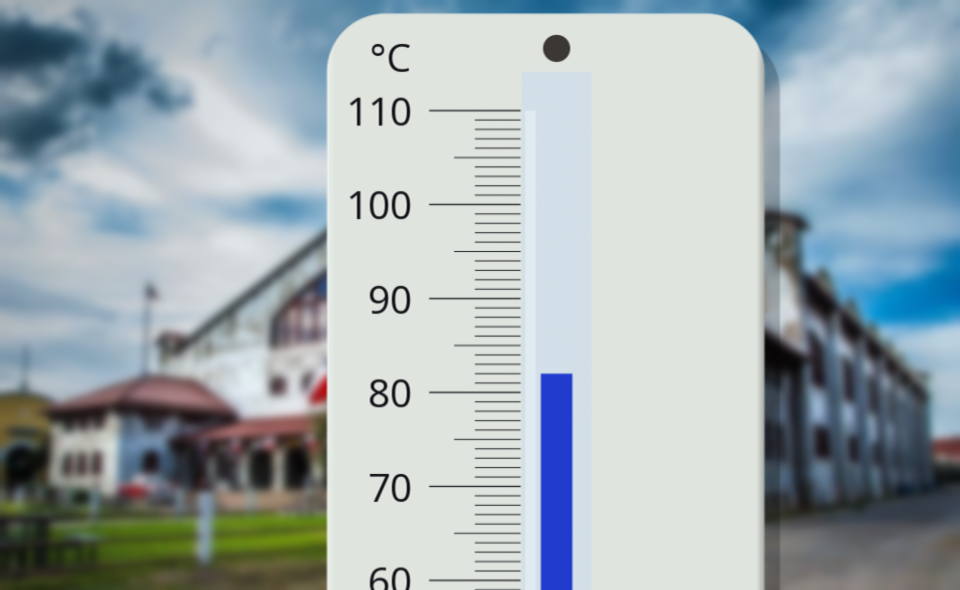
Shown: 82 °C
